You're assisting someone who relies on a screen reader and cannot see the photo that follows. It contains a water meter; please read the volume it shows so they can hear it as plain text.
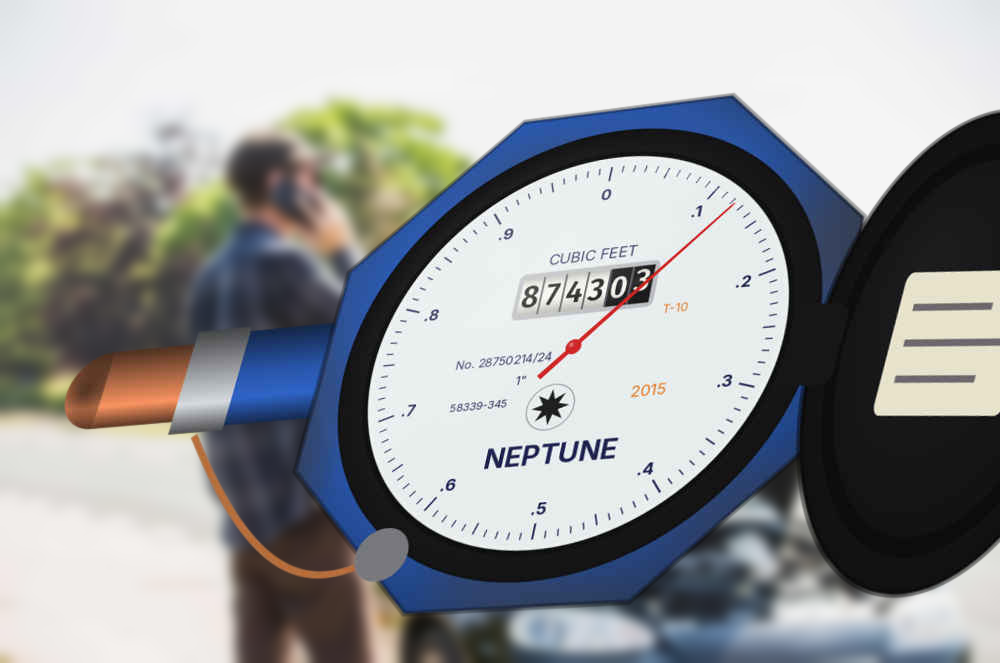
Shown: 874303.12 ft³
